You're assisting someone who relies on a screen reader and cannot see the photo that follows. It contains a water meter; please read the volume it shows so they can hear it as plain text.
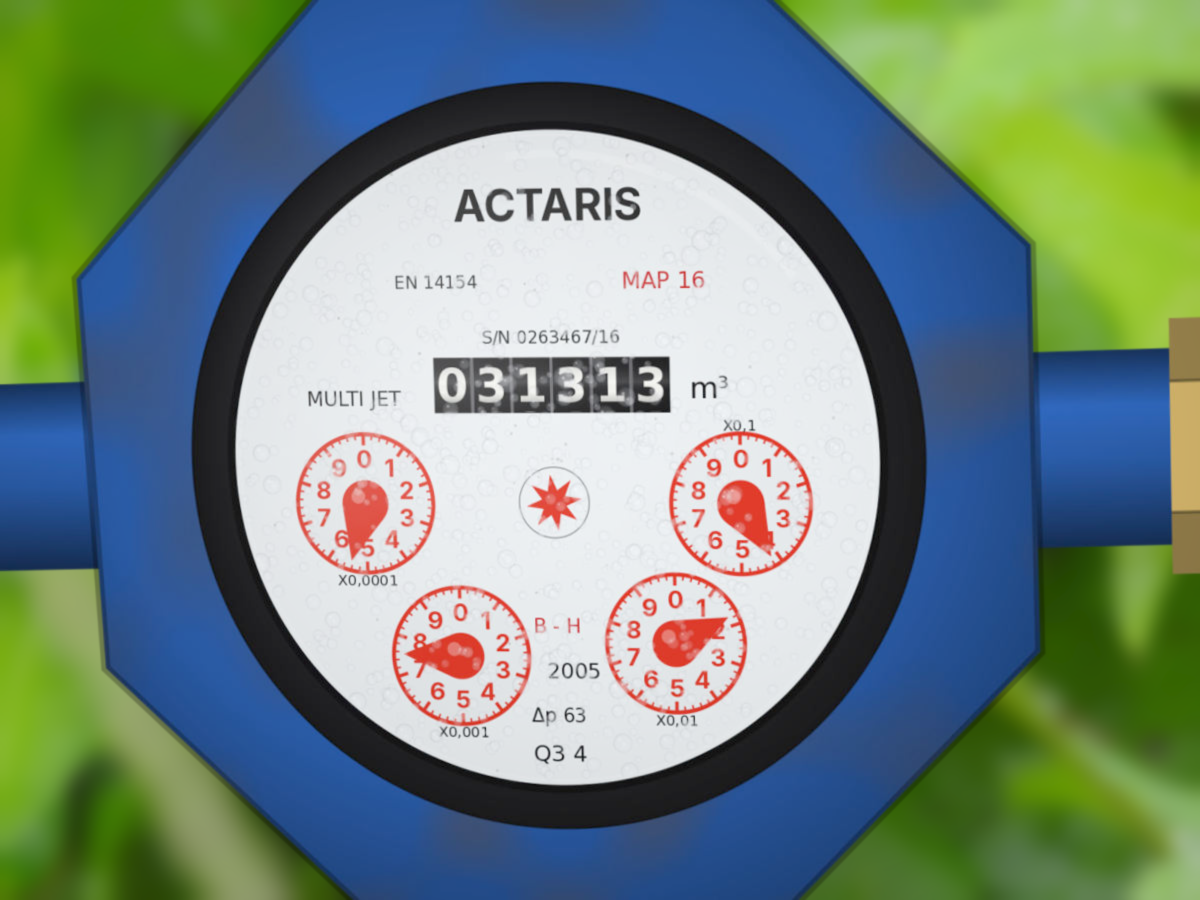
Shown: 31313.4175 m³
